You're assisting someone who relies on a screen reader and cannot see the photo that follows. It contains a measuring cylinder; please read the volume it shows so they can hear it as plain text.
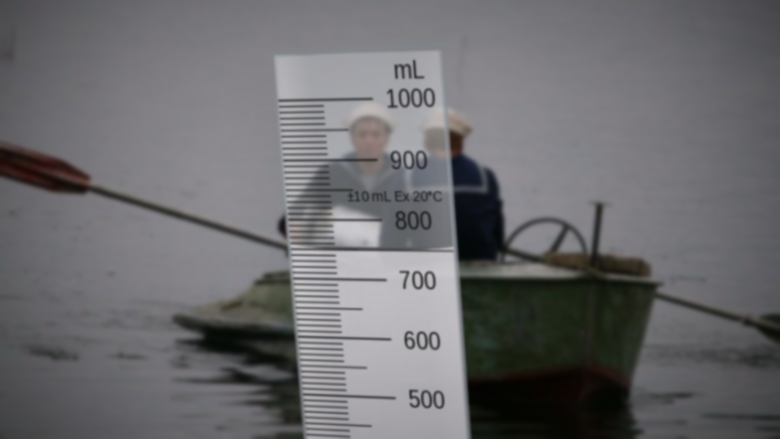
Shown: 750 mL
